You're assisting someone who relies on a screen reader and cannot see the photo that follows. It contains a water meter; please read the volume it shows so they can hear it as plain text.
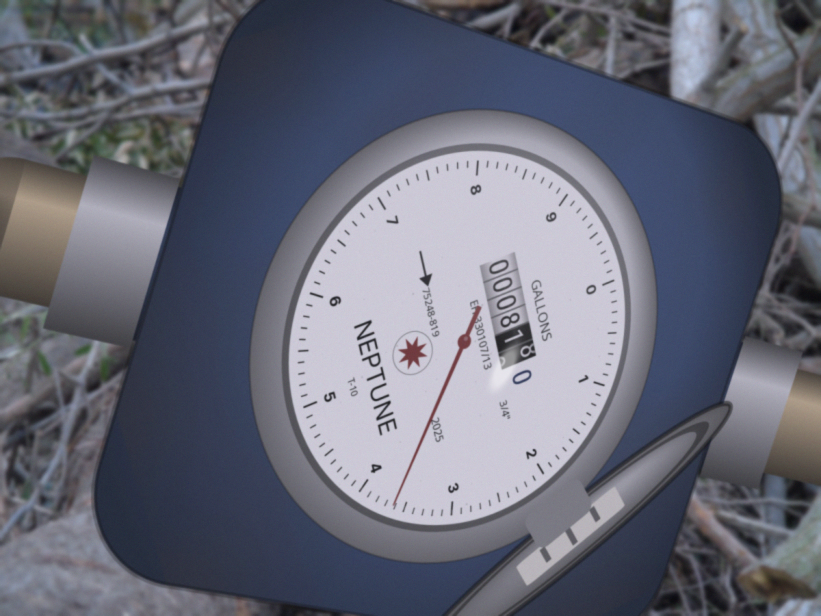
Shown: 8183.6 gal
